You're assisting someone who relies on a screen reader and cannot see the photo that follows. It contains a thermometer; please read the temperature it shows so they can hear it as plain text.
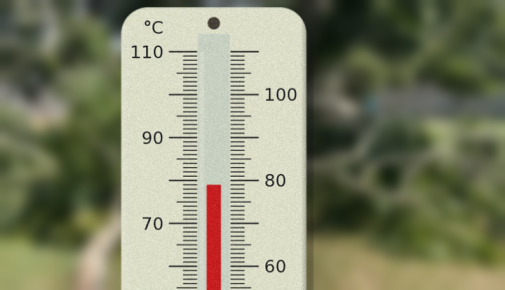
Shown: 79 °C
